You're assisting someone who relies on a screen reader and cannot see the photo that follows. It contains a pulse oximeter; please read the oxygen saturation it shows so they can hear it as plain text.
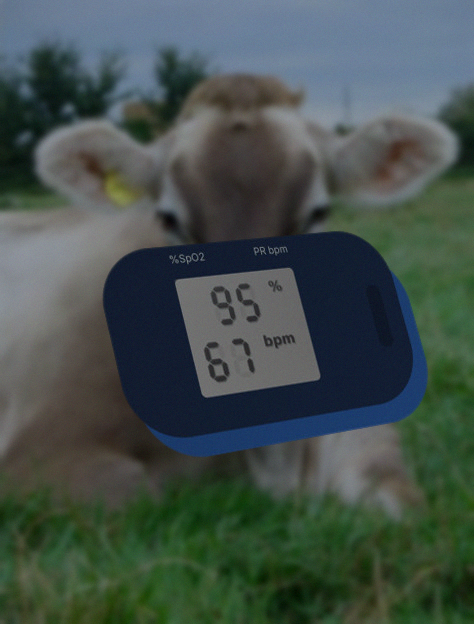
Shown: 95 %
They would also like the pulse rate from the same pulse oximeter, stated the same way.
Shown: 67 bpm
